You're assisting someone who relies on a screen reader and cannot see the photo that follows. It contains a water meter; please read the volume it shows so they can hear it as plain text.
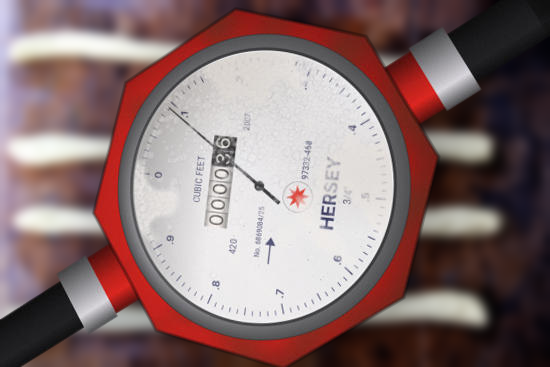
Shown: 36.09 ft³
